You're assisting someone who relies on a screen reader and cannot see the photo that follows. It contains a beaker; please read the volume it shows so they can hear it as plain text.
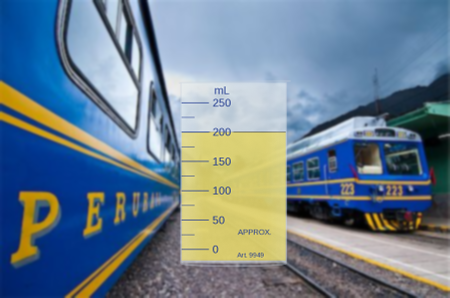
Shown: 200 mL
